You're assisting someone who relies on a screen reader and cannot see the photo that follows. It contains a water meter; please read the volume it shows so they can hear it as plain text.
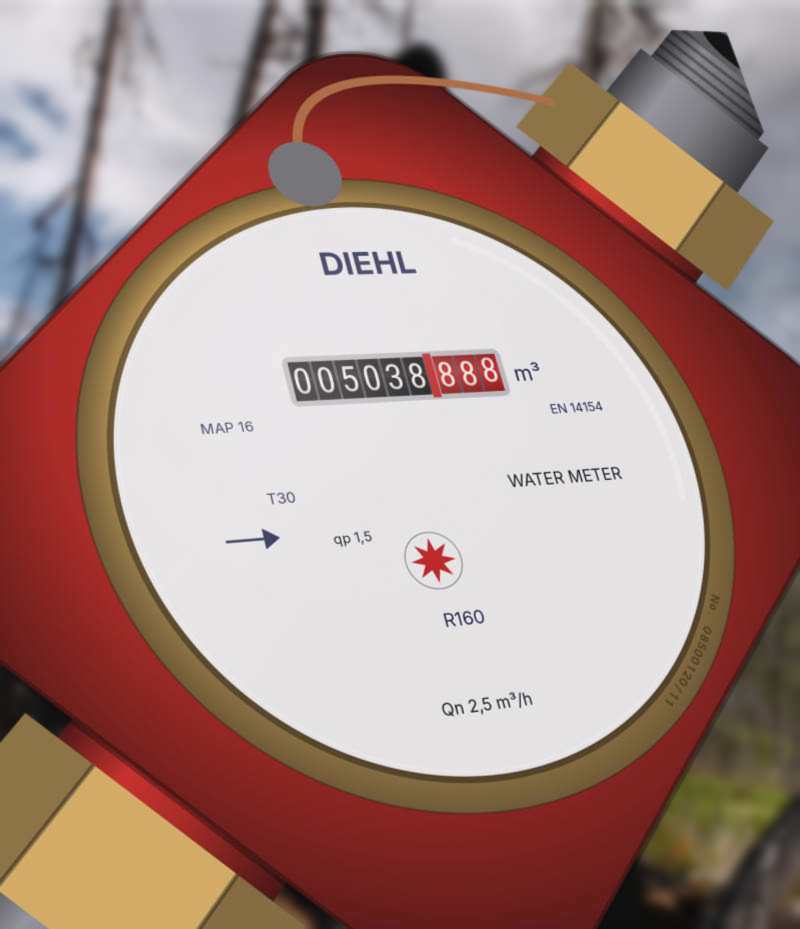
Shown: 5038.888 m³
